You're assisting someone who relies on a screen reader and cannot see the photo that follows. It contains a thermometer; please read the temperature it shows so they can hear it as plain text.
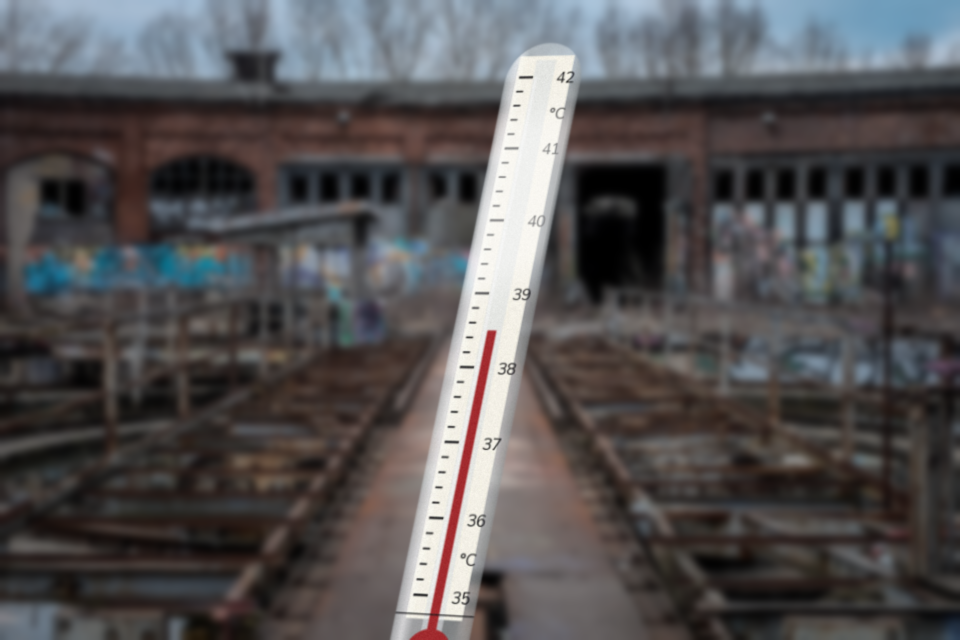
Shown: 38.5 °C
